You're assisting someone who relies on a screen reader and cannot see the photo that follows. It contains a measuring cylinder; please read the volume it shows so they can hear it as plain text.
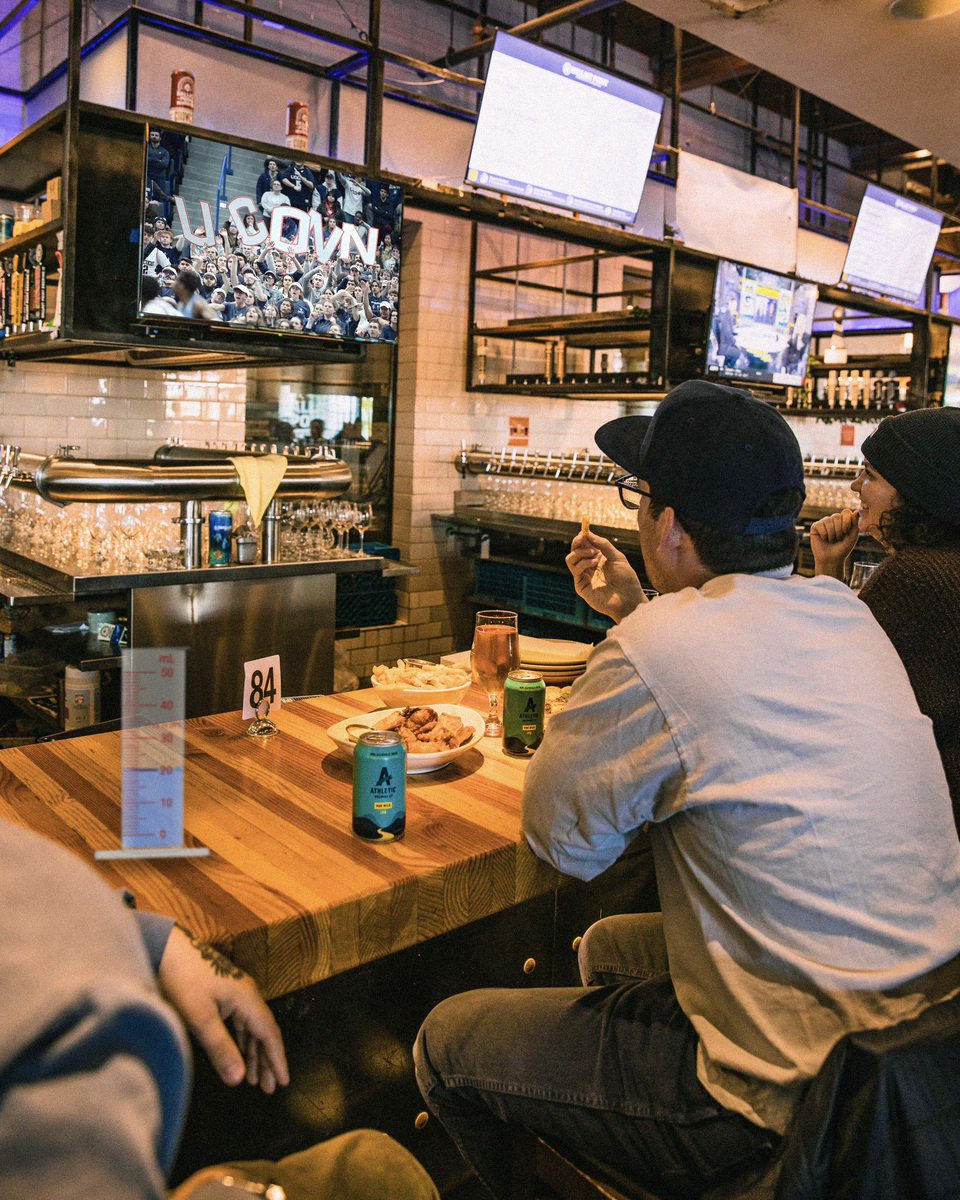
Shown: 20 mL
